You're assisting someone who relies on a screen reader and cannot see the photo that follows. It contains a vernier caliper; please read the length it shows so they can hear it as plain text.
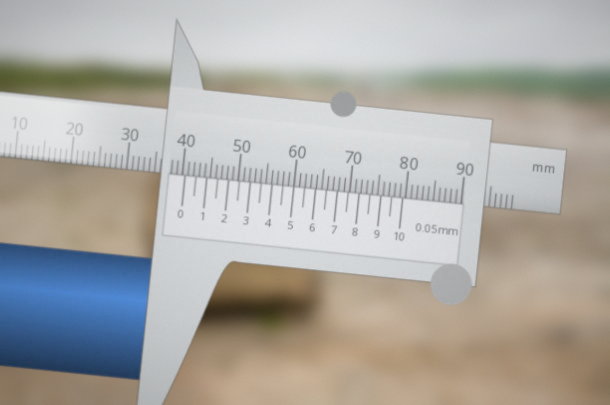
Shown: 40.5 mm
